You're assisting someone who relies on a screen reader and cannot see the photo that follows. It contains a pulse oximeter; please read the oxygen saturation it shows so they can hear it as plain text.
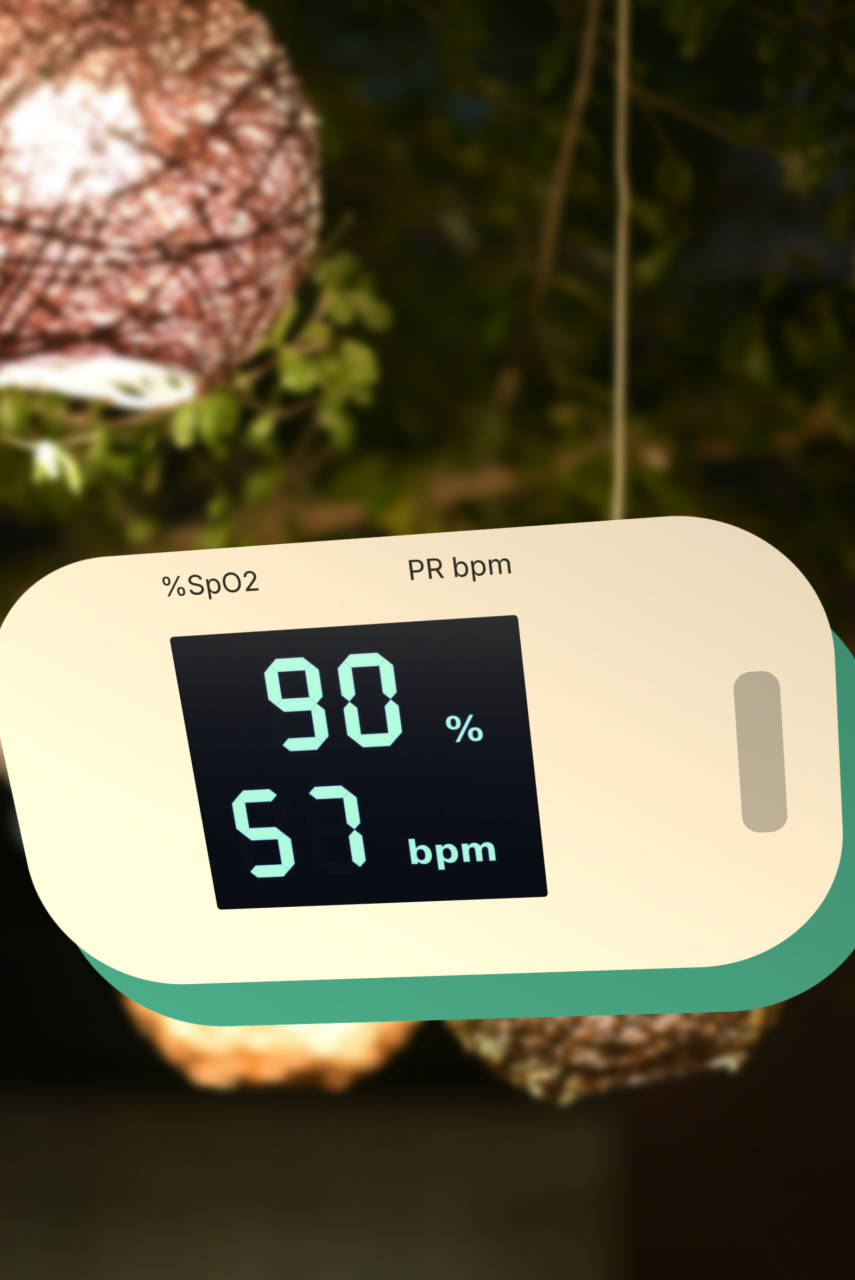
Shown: 90 %
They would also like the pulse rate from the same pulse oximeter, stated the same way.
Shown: 57 bpm
